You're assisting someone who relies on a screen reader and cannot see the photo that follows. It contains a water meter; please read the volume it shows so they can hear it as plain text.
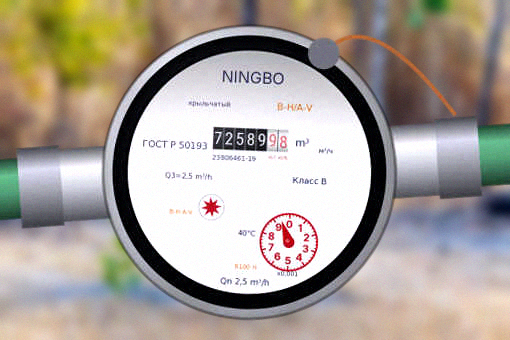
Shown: 72589.979 m³
